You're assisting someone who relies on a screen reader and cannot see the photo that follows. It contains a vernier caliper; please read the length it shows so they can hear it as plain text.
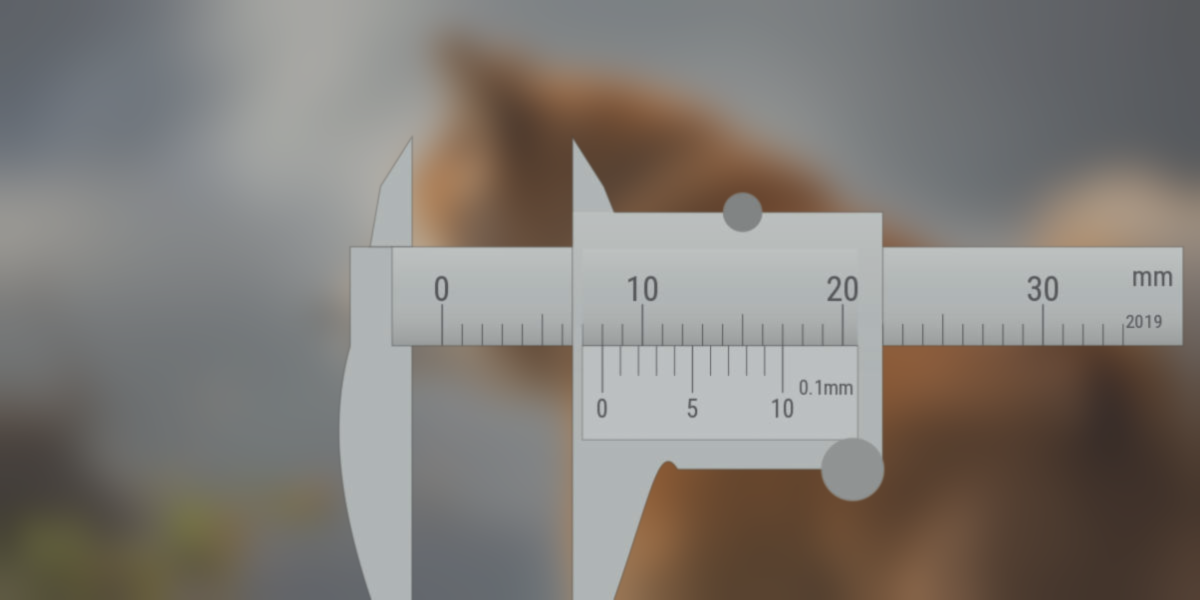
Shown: 8.0 mm
